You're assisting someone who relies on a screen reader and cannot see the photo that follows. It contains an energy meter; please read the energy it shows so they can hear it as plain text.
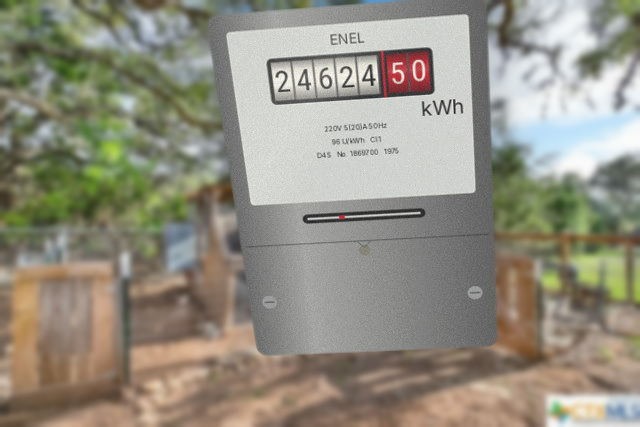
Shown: 24624.50 kWh
